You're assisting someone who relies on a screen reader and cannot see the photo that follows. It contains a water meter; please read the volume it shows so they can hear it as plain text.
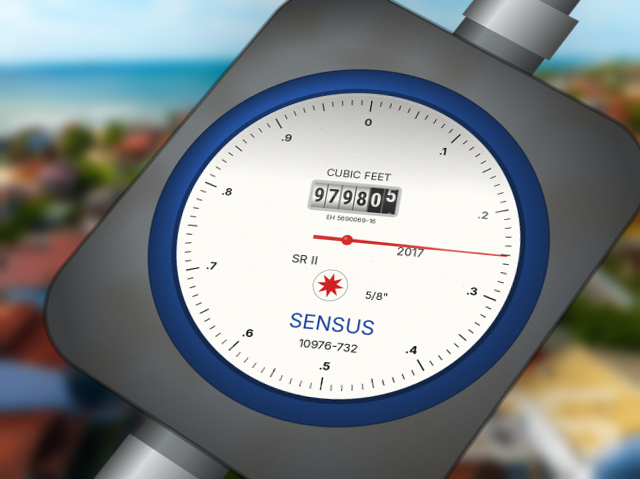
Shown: 979805.25 ft³
